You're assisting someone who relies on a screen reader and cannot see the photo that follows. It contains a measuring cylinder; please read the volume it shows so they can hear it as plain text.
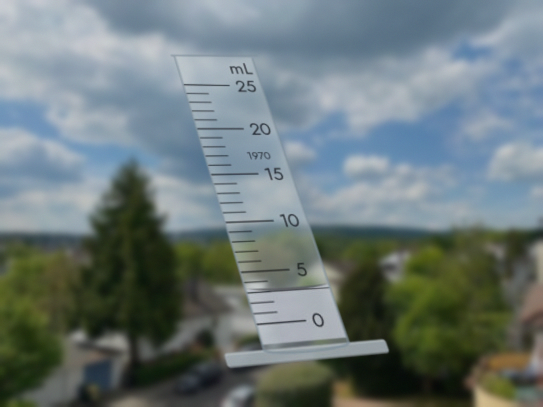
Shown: 3 mL
